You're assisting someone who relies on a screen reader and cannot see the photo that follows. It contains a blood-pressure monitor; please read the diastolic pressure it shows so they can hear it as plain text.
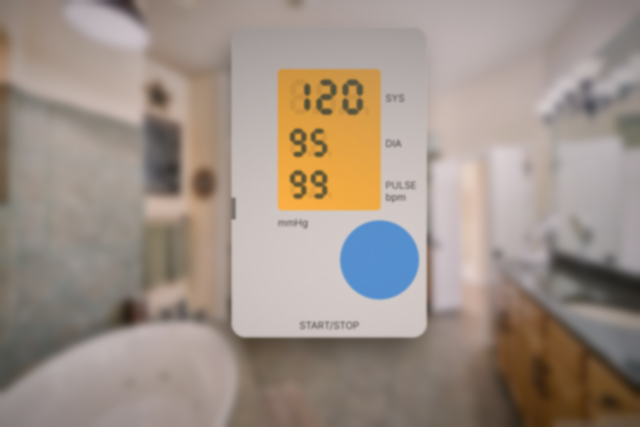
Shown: 95 mmHg
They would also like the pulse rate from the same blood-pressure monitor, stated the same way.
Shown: 99 bpm
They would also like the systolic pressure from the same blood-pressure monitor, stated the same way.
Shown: 120 mmHg
